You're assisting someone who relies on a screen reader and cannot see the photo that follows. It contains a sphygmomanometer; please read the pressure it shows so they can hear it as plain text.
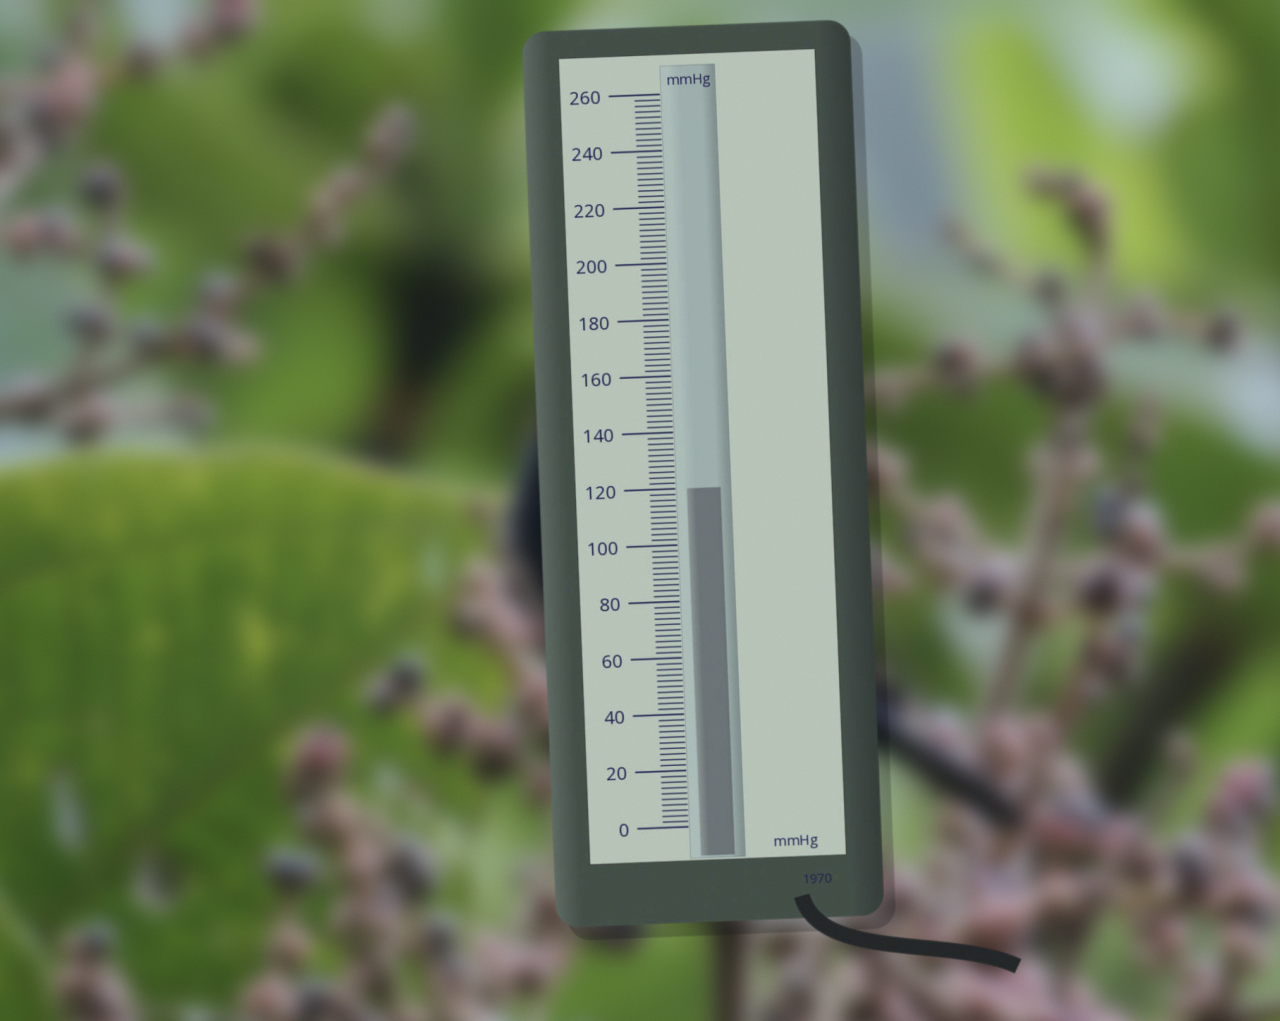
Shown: 120 mmHg
